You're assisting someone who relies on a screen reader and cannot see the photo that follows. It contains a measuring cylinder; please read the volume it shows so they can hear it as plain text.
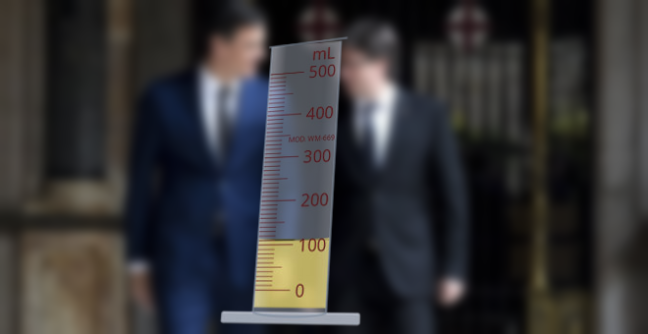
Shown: 110 mL
